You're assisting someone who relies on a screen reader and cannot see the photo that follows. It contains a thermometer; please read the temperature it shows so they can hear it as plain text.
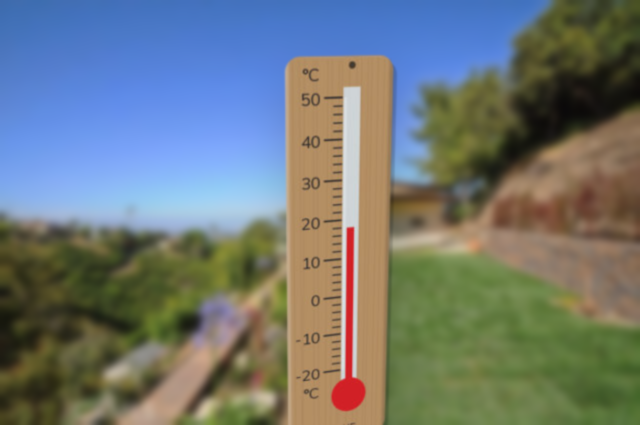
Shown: 18 °C
